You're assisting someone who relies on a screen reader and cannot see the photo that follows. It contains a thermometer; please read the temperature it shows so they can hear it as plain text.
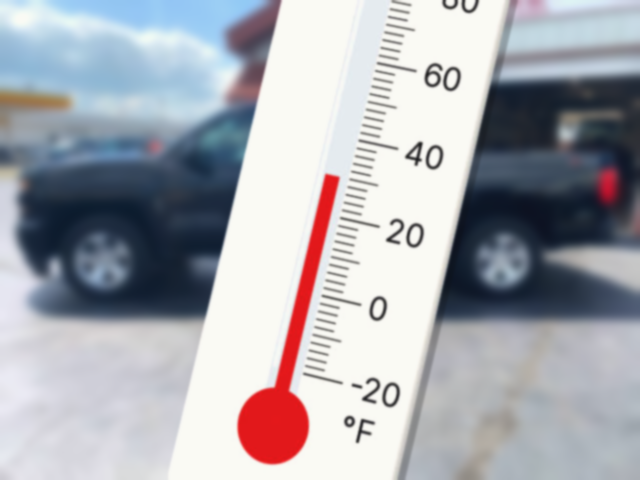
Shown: 30 °F
